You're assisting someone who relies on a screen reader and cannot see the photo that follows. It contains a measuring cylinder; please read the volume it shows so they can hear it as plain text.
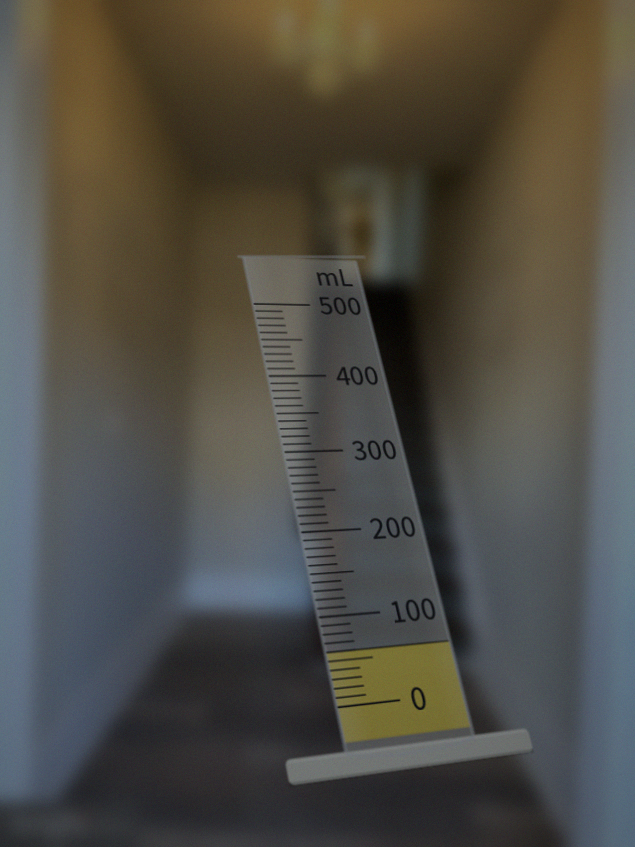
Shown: 60 mL
